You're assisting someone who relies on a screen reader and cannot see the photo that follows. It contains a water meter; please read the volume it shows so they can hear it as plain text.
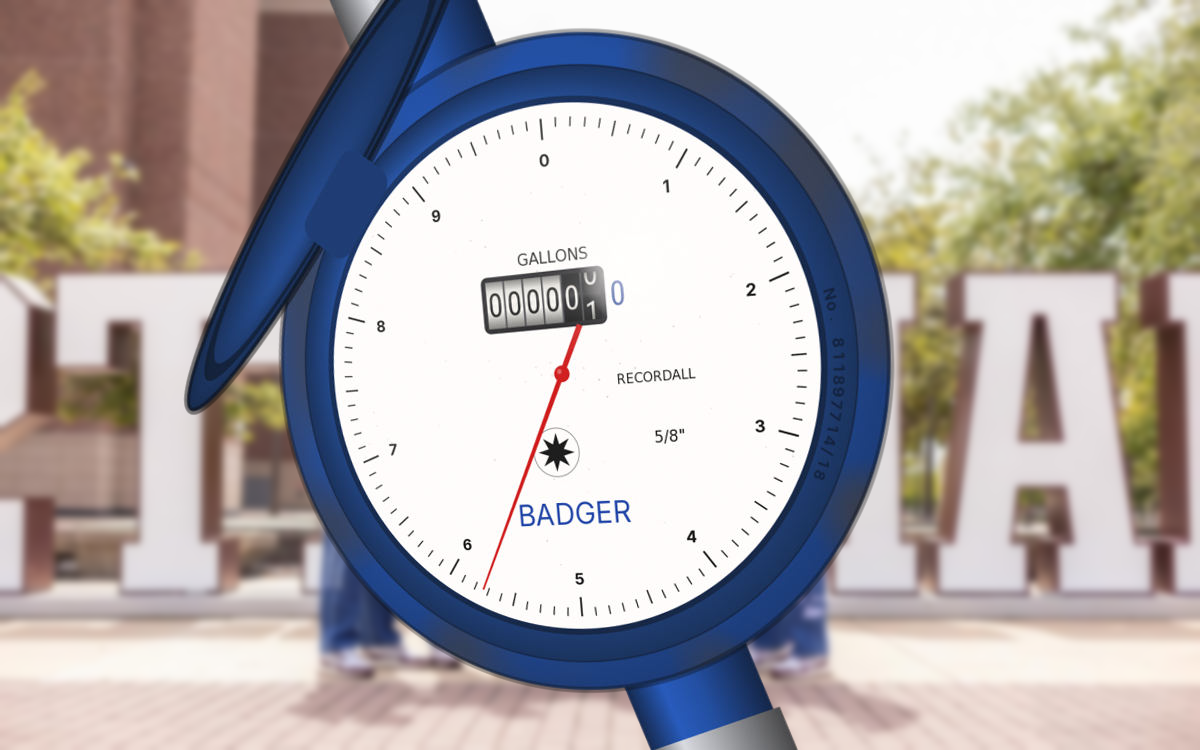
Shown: 5.7 gal
